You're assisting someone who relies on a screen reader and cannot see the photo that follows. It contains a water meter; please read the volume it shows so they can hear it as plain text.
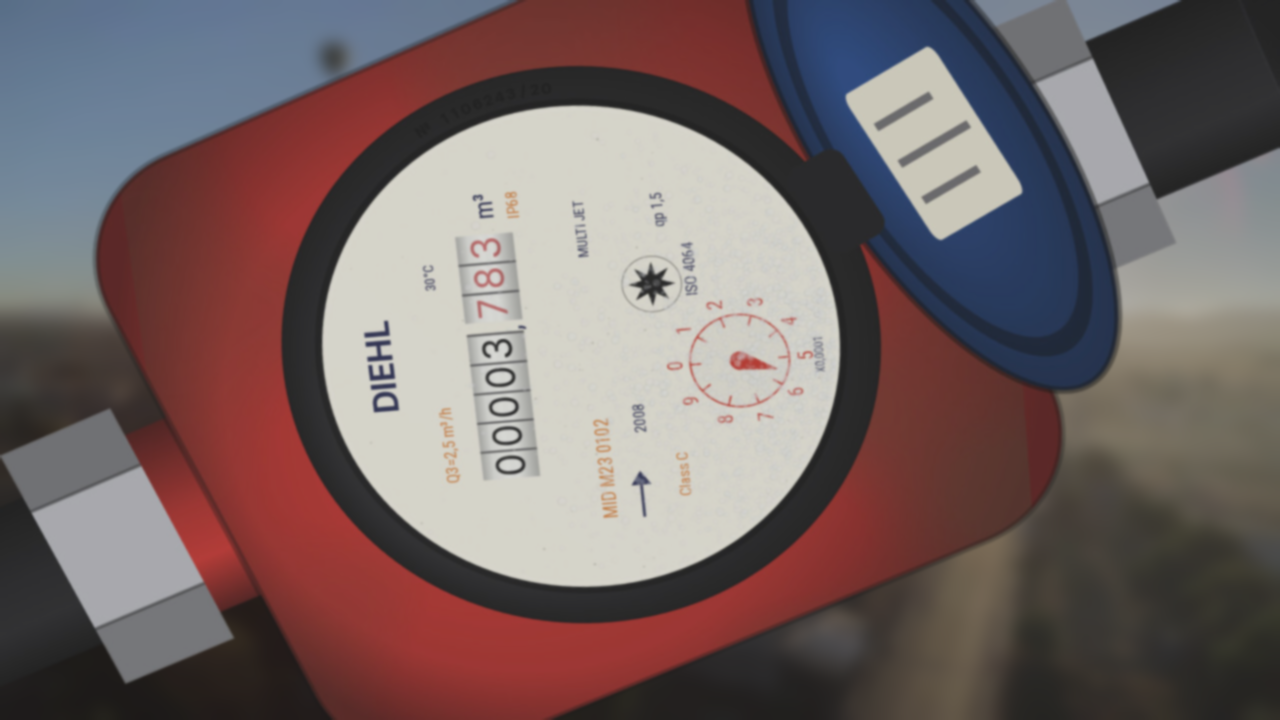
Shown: 3.7835 m³
